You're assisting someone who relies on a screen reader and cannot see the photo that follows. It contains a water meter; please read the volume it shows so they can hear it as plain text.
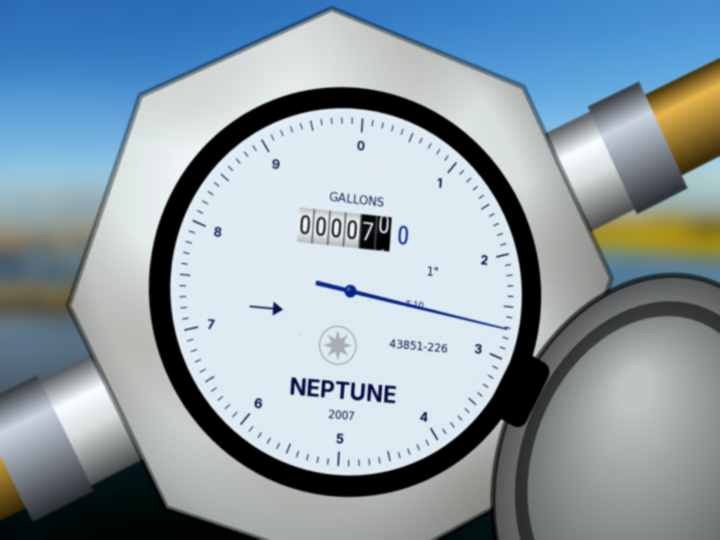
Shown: 702.7 gal
